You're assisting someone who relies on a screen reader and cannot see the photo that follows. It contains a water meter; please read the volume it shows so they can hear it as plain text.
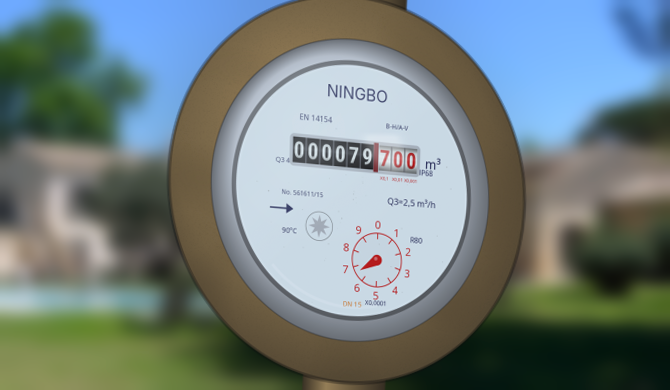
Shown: 79.7006 m³
